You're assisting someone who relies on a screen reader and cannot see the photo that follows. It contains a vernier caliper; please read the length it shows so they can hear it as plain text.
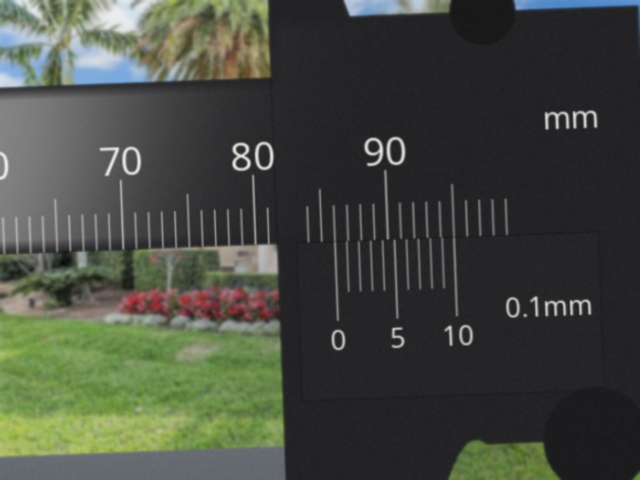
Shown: 86.0 mm
